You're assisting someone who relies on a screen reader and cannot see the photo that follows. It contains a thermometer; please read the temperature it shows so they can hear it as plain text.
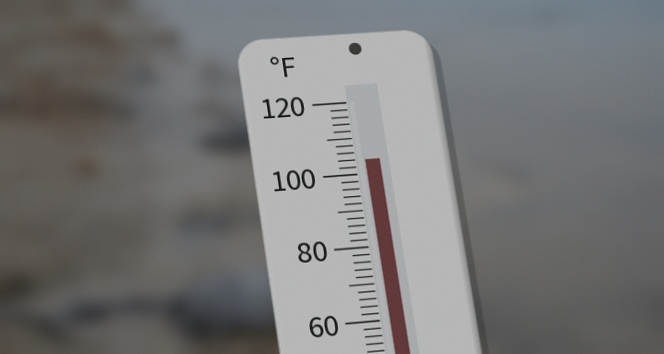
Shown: 104 °F
